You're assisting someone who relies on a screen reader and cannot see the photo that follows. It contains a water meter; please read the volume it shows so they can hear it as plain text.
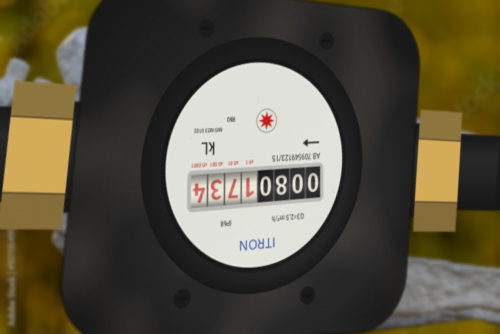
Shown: 80.1734 kL
